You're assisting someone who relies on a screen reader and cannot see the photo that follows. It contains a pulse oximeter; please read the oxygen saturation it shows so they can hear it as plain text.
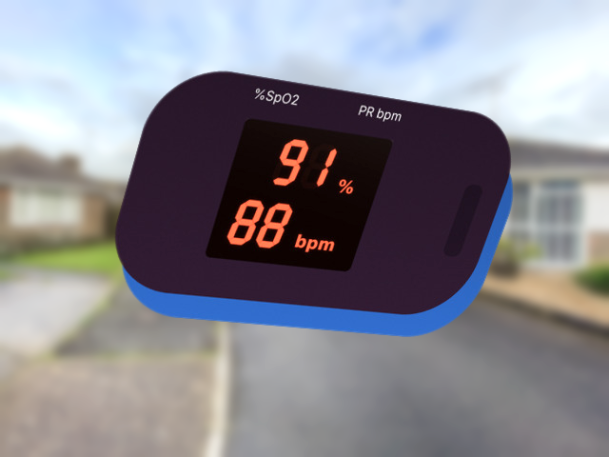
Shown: 91 %
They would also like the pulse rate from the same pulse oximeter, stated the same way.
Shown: 88 bpm
